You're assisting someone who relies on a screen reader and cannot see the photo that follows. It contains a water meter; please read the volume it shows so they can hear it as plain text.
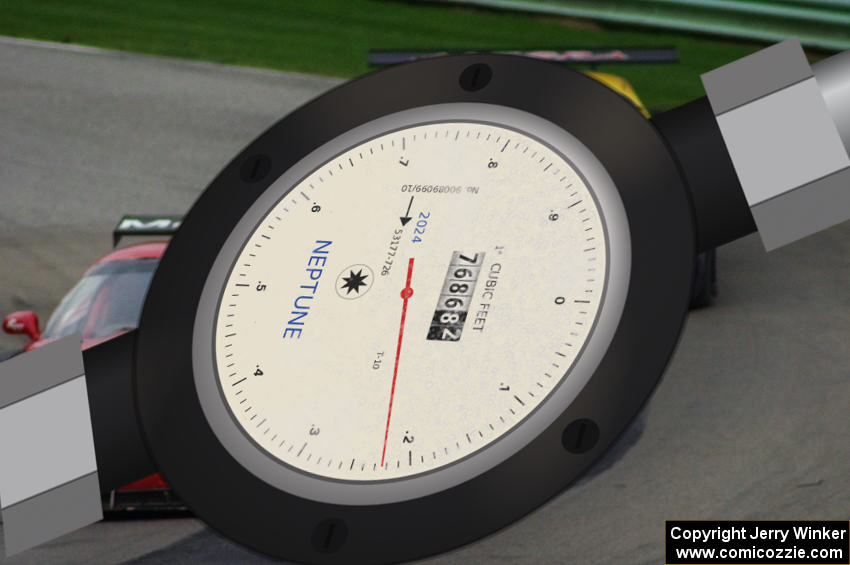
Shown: 768682.22 ft³
